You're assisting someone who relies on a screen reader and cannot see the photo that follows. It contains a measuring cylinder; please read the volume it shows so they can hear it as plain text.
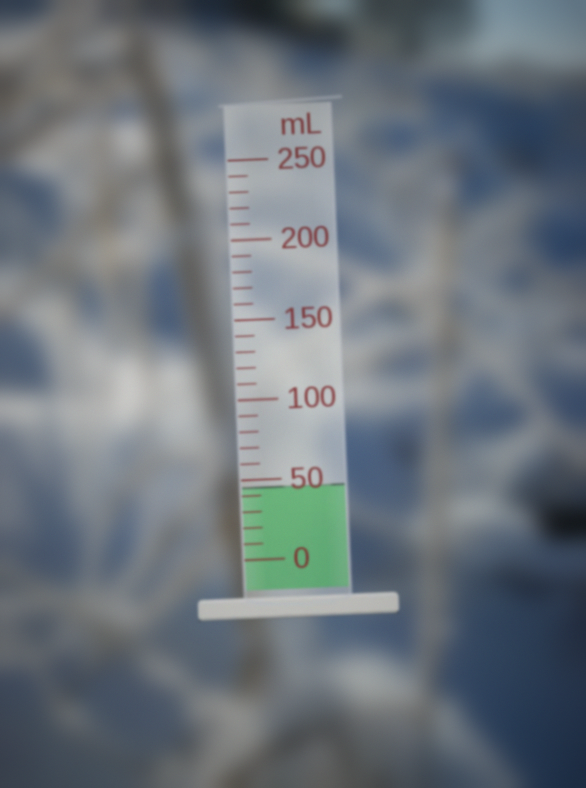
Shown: 45 mL
